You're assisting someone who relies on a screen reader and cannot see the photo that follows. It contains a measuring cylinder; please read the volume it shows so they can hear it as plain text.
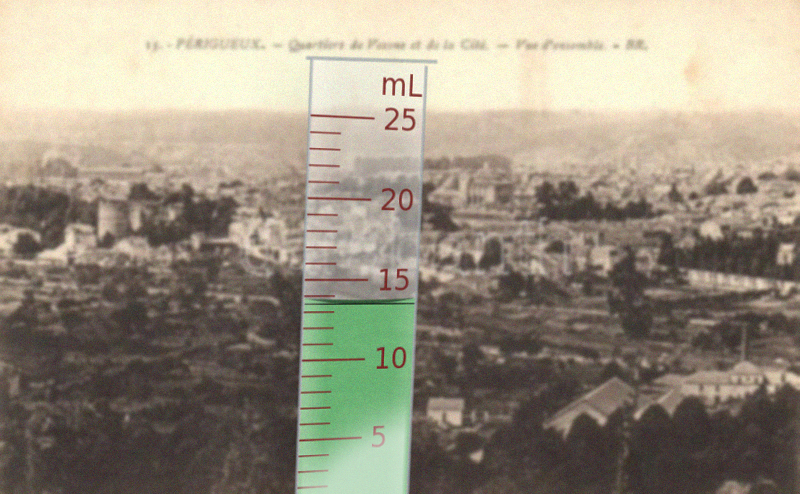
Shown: 13.5 mL
